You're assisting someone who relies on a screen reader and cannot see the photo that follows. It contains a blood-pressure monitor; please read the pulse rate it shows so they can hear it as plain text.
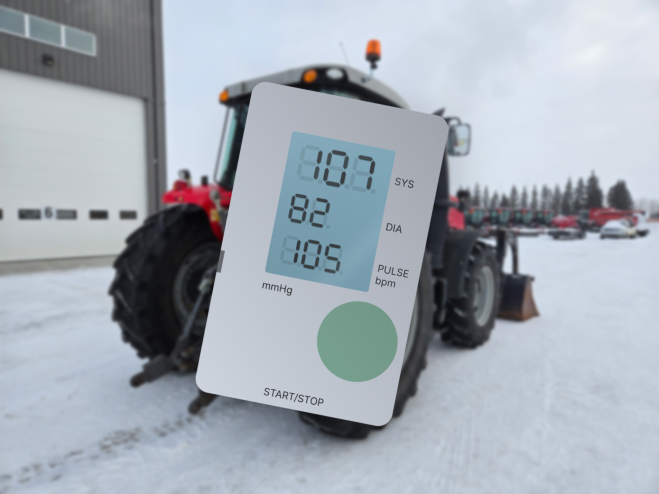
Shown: 105 bpm
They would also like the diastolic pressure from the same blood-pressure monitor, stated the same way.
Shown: 82 mmHg
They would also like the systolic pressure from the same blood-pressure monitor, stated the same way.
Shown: 107 mmHg
